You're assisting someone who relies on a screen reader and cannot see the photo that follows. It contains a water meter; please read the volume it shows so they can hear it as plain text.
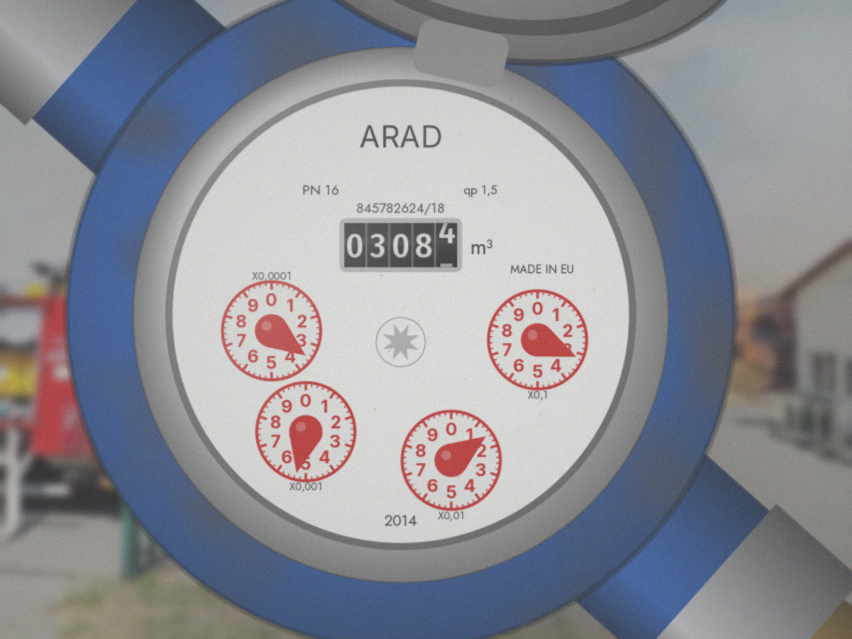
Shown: 3084.3153 m³
